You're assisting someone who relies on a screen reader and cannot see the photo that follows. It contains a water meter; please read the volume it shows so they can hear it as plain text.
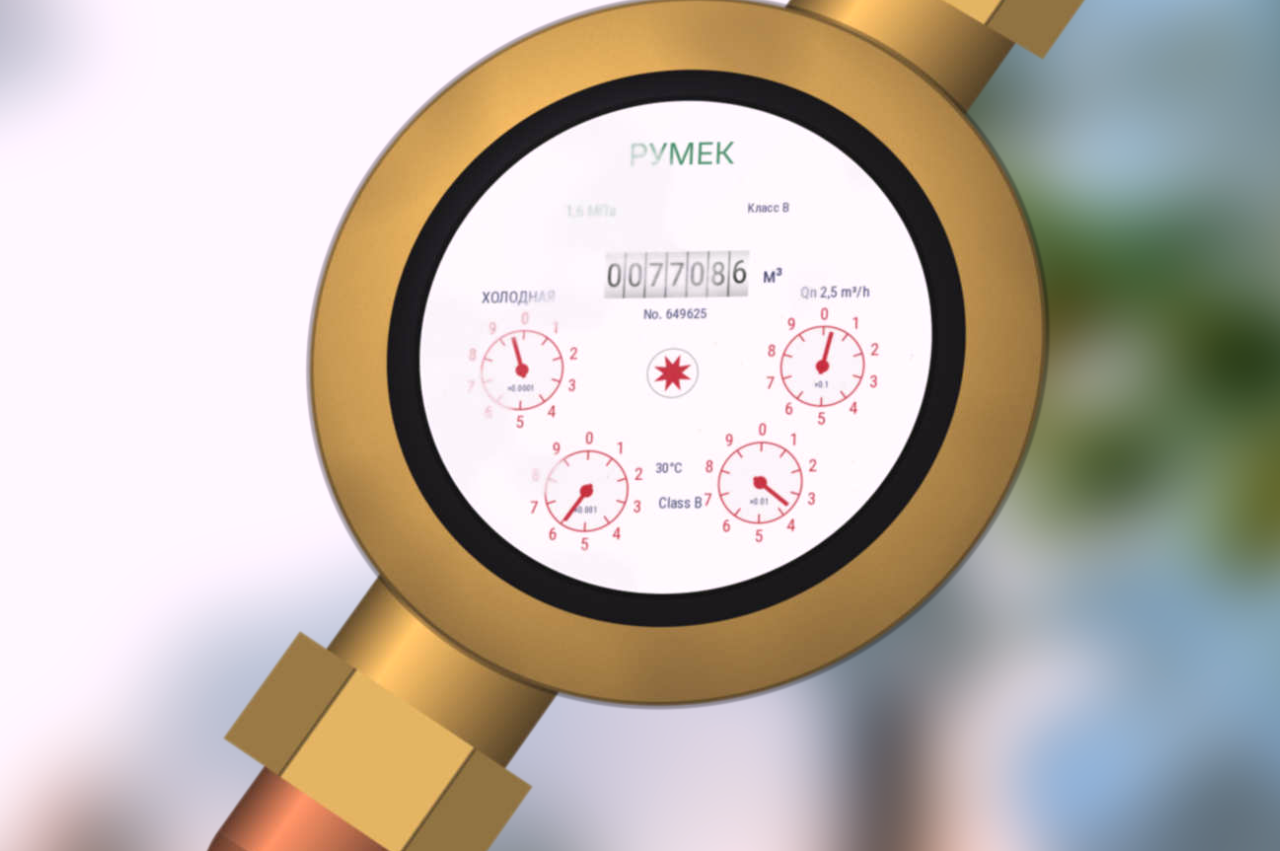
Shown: 77086.0359 m³
